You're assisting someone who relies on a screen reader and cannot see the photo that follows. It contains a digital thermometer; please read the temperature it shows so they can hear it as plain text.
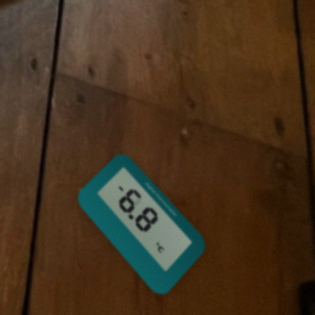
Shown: -6.8 °C
